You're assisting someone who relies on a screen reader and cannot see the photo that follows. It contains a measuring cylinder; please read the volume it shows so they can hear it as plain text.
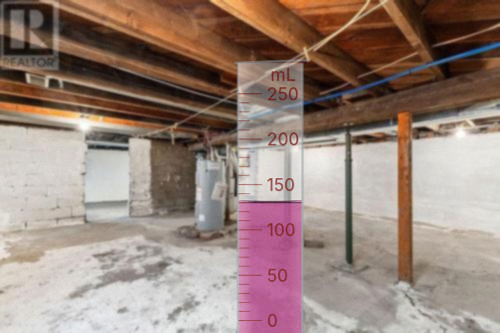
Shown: 130 mL
